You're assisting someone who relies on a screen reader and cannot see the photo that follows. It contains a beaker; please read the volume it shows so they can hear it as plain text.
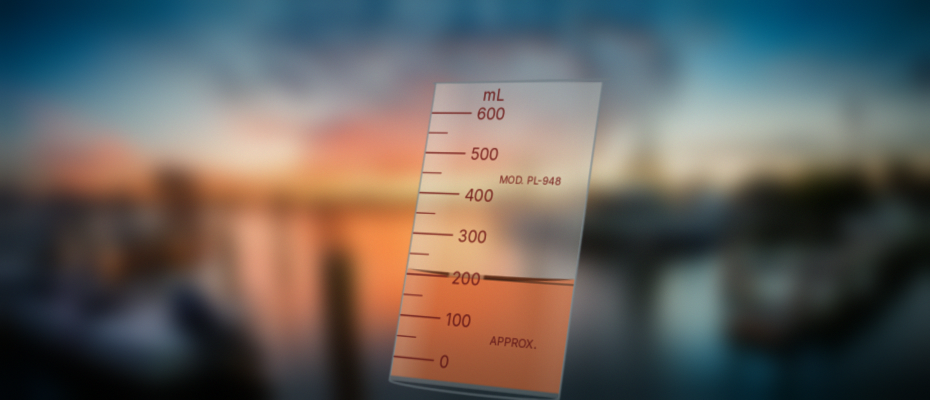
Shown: 200 mL
